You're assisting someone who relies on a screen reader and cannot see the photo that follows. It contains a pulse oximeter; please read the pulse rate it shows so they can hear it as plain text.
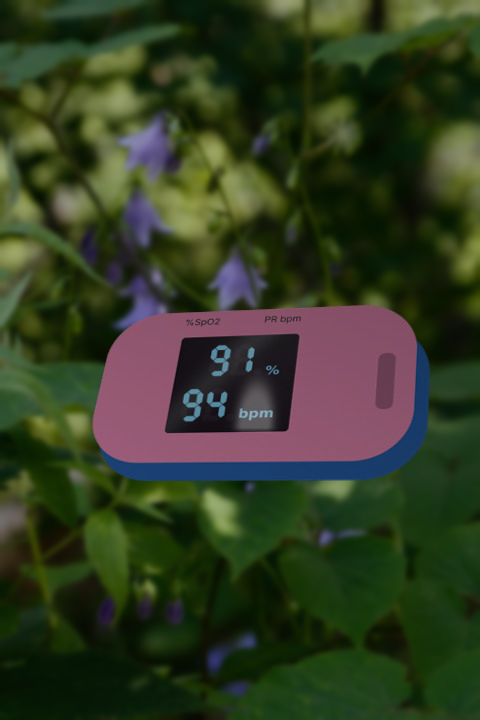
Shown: 94 bpm
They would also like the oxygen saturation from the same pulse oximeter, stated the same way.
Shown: 91 %
